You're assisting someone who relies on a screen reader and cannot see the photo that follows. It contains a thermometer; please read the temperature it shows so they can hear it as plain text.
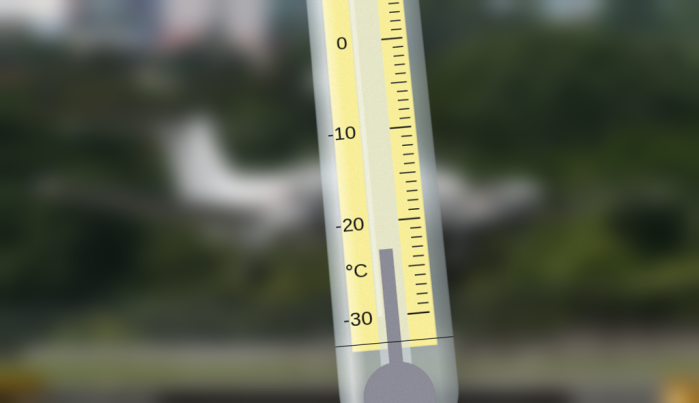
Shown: -23 °C
